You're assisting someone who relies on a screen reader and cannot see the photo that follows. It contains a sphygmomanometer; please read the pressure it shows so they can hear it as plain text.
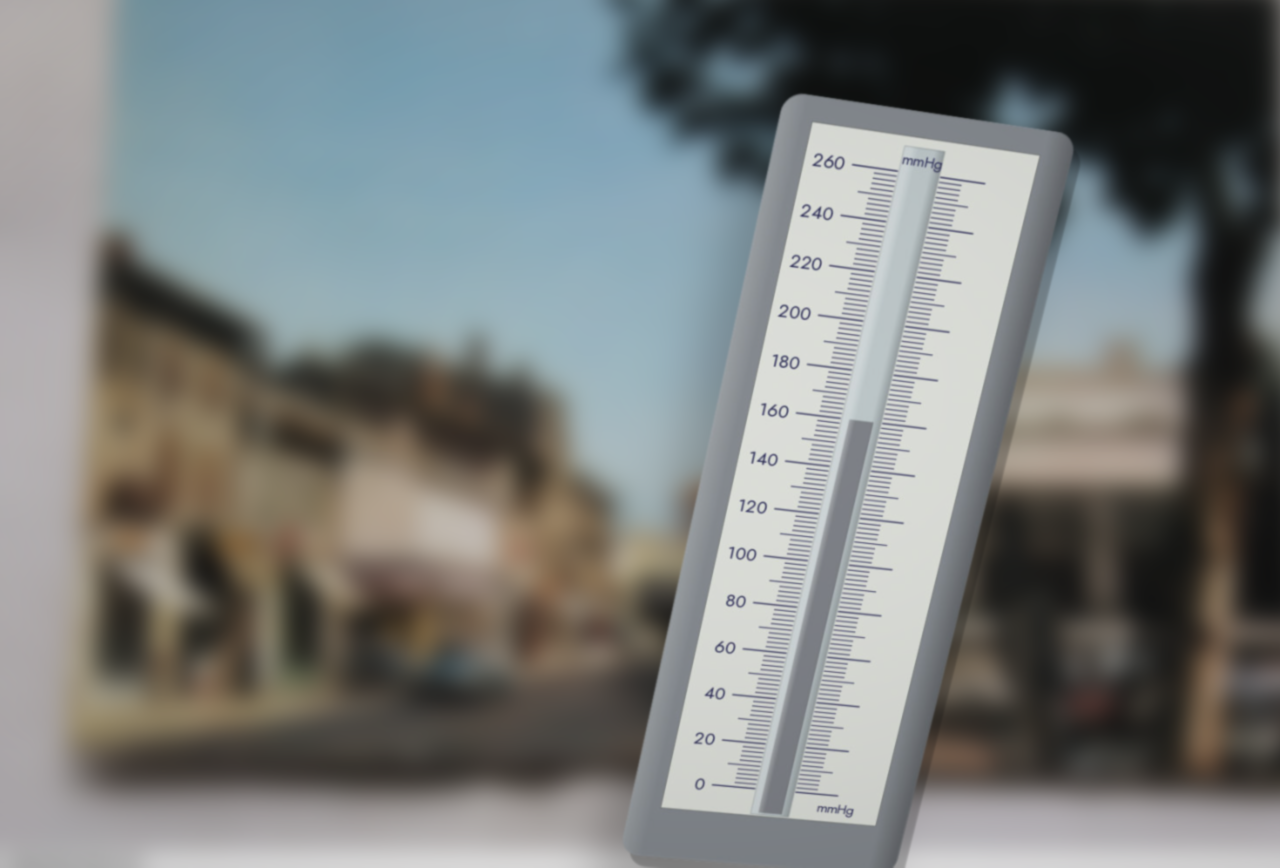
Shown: 160 mmHg
